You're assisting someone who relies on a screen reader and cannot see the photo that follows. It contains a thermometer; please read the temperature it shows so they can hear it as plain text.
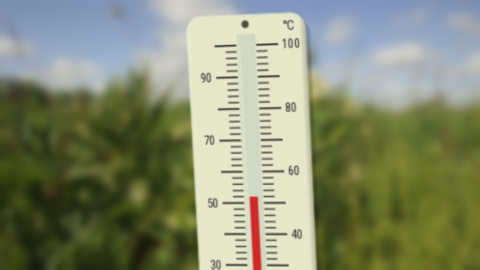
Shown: 52 °C
